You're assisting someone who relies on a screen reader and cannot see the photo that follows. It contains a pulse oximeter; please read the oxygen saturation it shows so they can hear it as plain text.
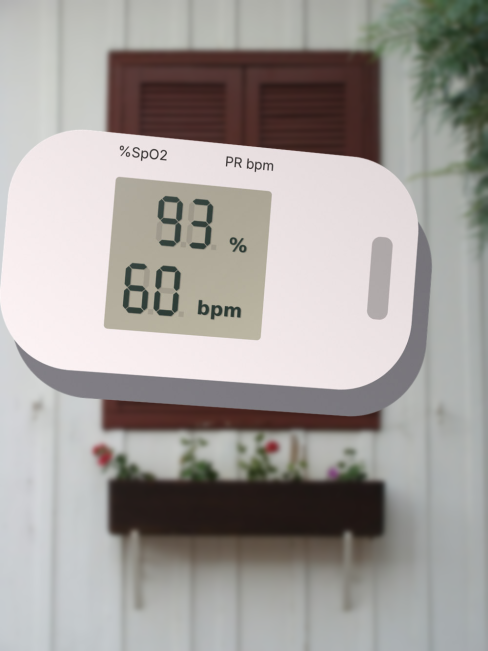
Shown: 93 %
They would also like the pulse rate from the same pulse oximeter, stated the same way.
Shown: 60 bpm
